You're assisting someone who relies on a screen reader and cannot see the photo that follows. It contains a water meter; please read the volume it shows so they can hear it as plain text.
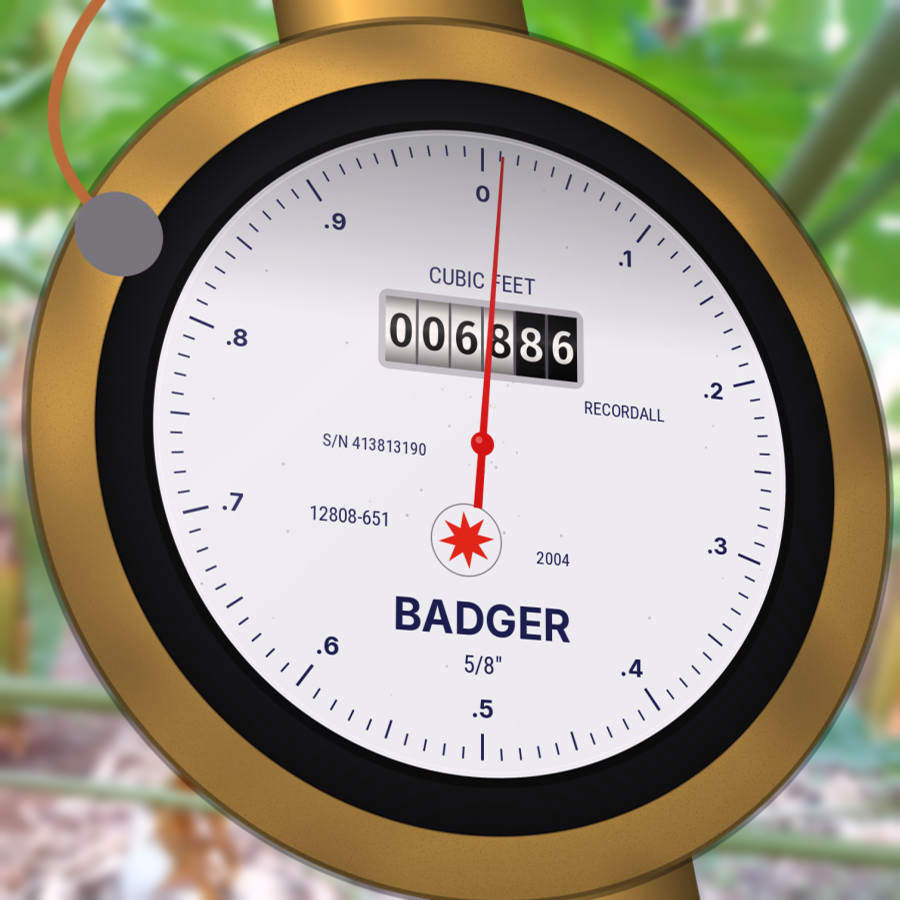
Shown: 6886.01 ft³
